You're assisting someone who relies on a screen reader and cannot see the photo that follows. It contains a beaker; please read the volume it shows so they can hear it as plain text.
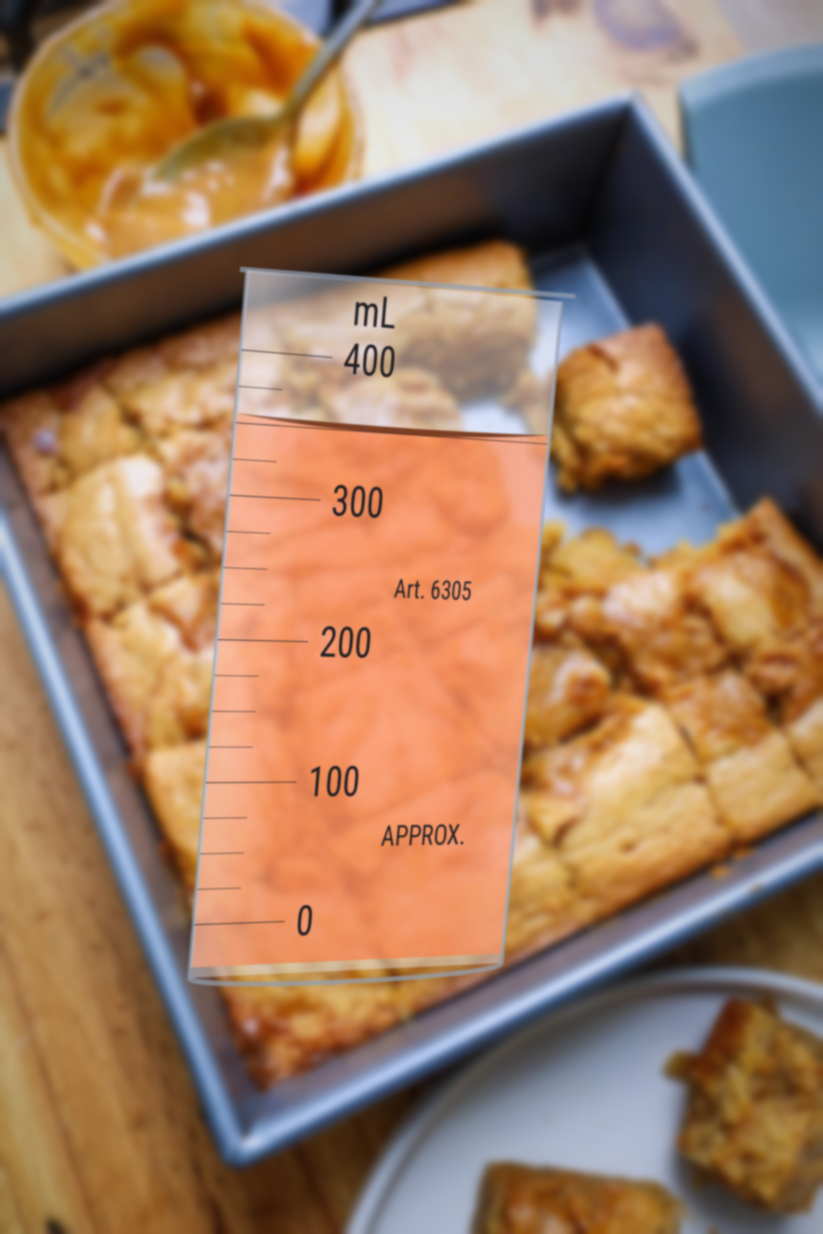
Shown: 350 mL
